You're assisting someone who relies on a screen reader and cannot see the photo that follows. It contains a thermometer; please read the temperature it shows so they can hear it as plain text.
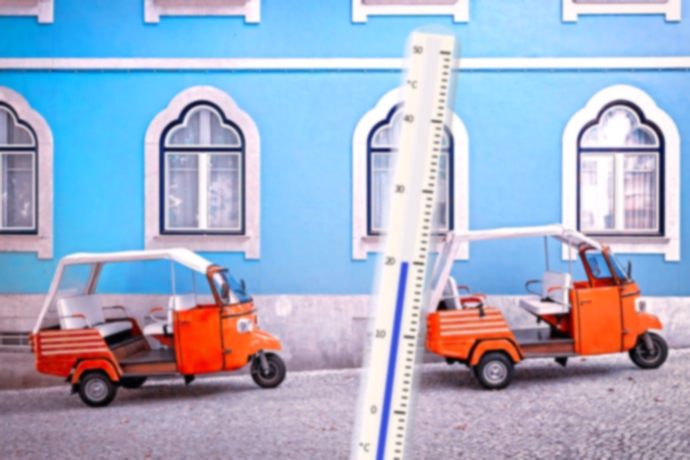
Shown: 20 °C
